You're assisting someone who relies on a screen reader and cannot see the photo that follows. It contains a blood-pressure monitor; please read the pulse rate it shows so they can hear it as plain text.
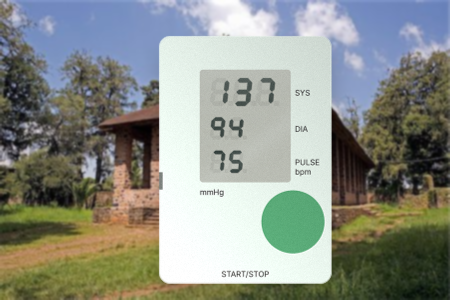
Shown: 75 bpm
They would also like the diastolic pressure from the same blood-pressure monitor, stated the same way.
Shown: 94 mmHg
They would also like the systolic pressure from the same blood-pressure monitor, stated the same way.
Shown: 137 mmHg
